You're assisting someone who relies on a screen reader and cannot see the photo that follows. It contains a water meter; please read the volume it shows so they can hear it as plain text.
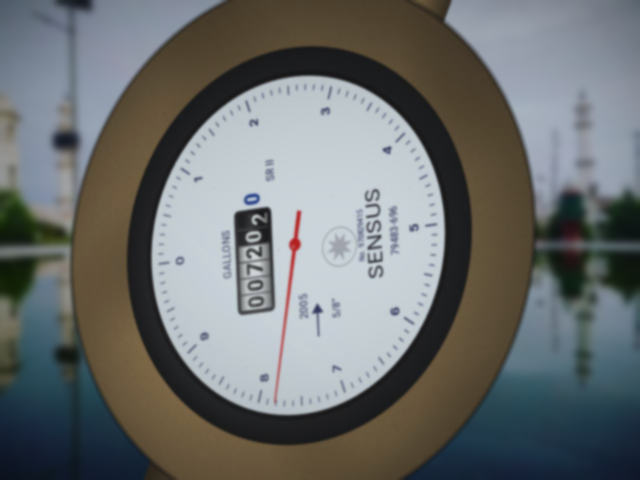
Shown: 72017.8 gal
